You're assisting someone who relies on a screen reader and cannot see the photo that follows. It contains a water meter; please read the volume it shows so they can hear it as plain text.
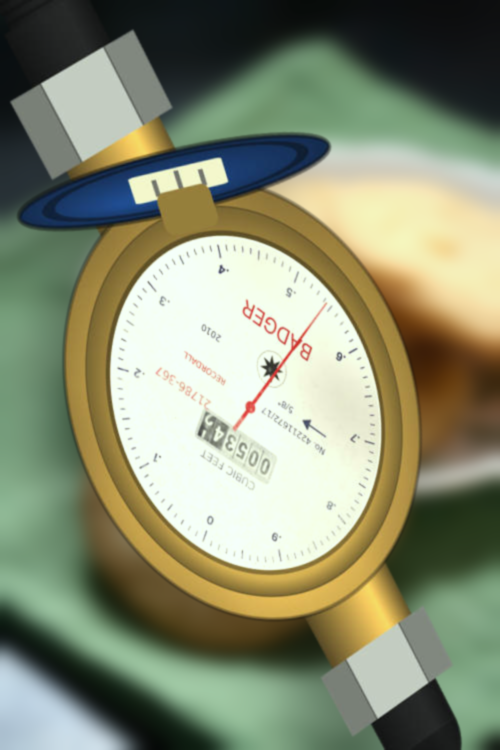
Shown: 5341.54 ft³
